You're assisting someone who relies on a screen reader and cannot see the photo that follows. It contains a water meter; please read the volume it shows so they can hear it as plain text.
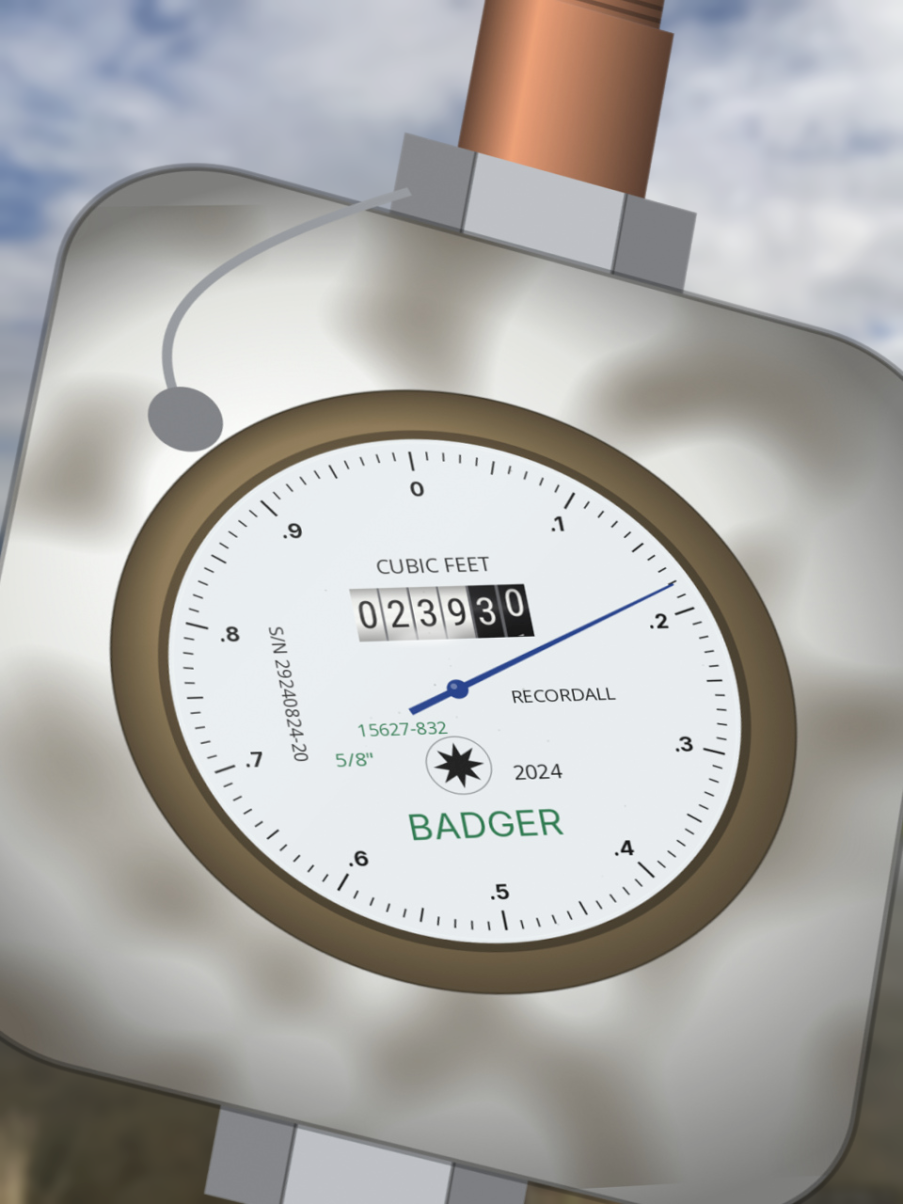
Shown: 23930.18 ft³
